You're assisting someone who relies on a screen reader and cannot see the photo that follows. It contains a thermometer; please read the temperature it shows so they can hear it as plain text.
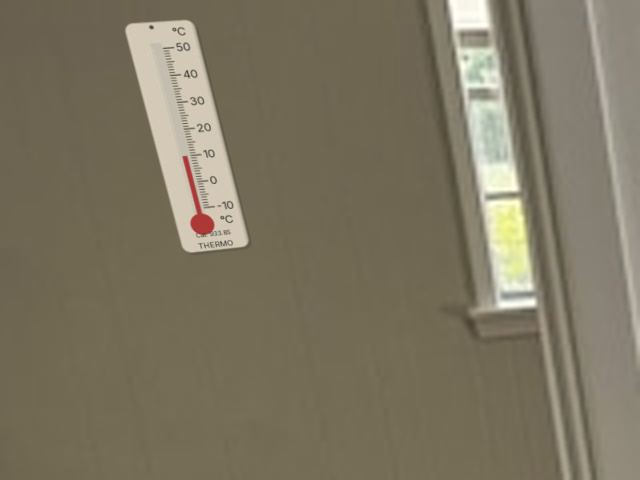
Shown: 10 °C
